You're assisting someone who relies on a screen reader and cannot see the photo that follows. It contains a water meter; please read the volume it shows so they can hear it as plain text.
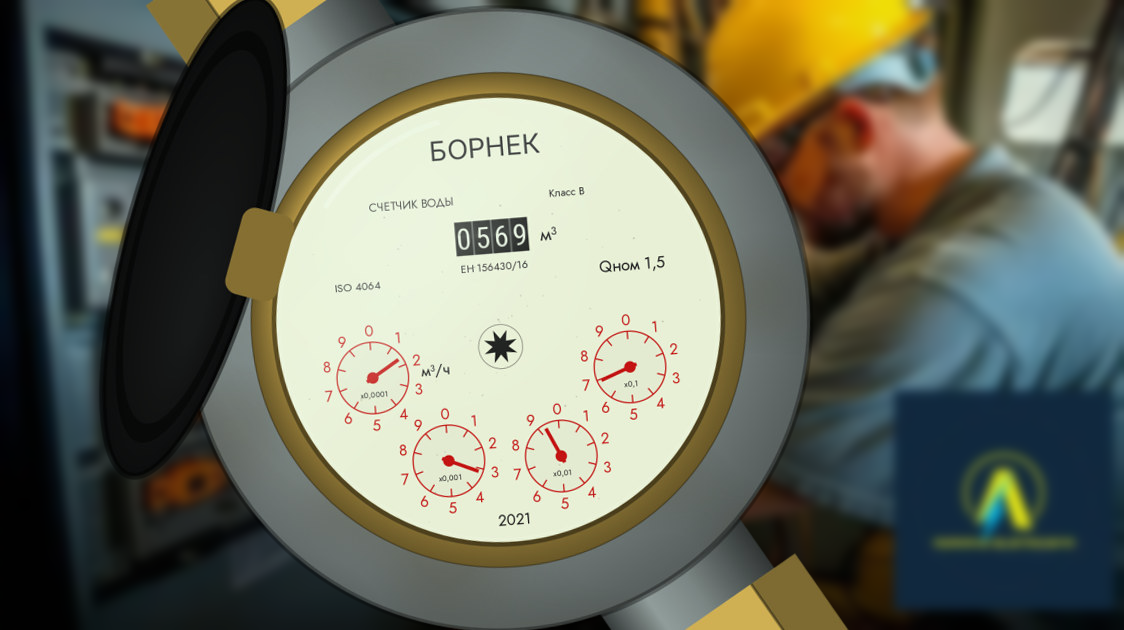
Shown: 569.6931 m³
